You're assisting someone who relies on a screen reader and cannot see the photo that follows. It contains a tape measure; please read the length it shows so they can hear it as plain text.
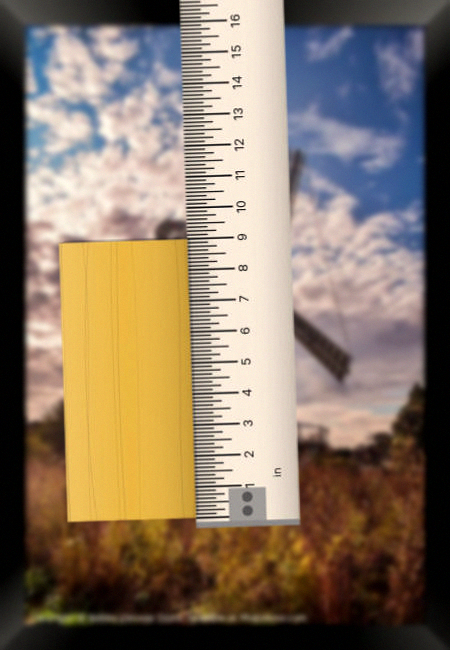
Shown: 9 in
